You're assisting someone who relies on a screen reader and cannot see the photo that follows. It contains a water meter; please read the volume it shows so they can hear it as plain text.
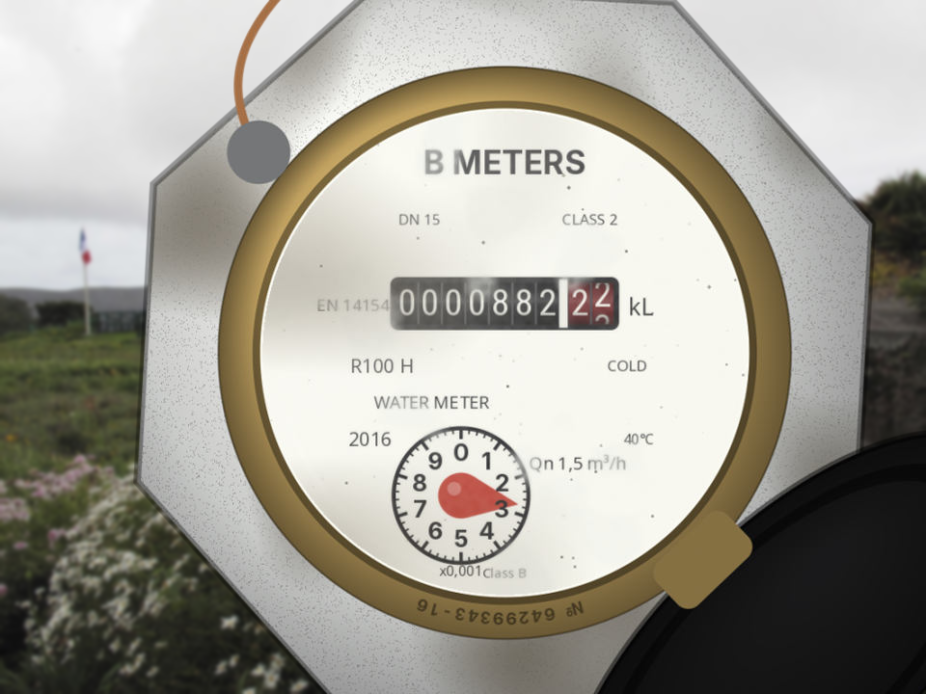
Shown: 882.222 kL
